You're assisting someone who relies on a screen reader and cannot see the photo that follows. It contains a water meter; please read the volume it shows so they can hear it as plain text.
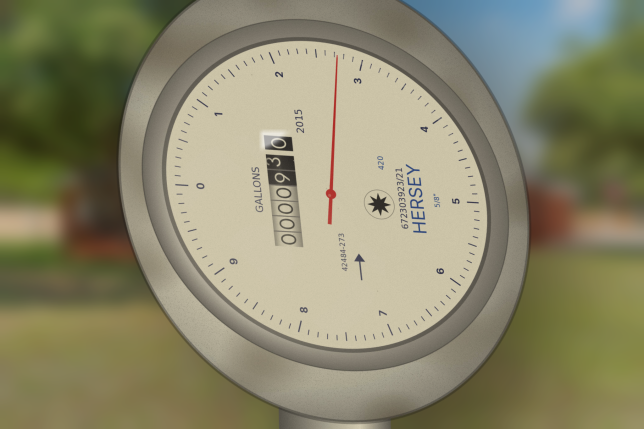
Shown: 932.7 gal
